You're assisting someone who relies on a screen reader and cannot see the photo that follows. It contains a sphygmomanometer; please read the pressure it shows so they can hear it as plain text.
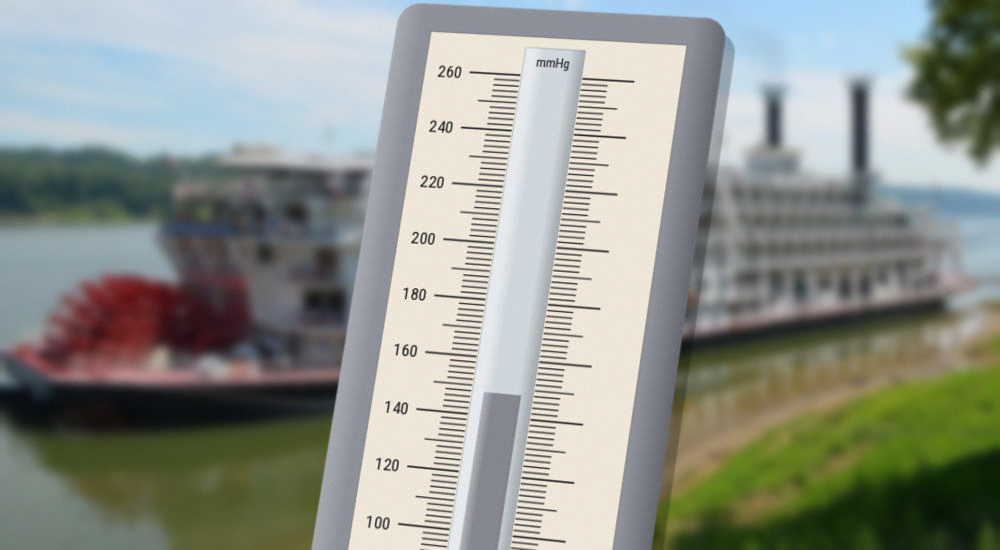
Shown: 148 mmHg
